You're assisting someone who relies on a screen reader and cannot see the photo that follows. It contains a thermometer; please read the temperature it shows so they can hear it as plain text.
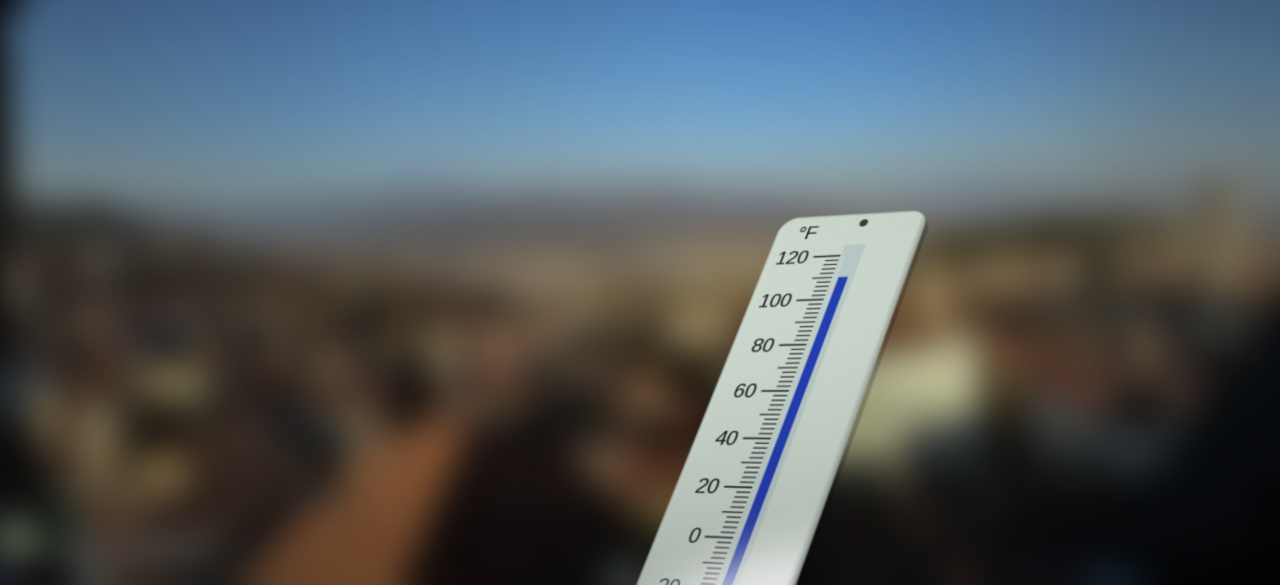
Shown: 110 °F
